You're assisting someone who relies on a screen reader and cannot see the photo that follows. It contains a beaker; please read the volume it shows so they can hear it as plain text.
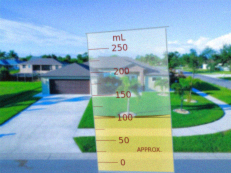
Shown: 100 mL
